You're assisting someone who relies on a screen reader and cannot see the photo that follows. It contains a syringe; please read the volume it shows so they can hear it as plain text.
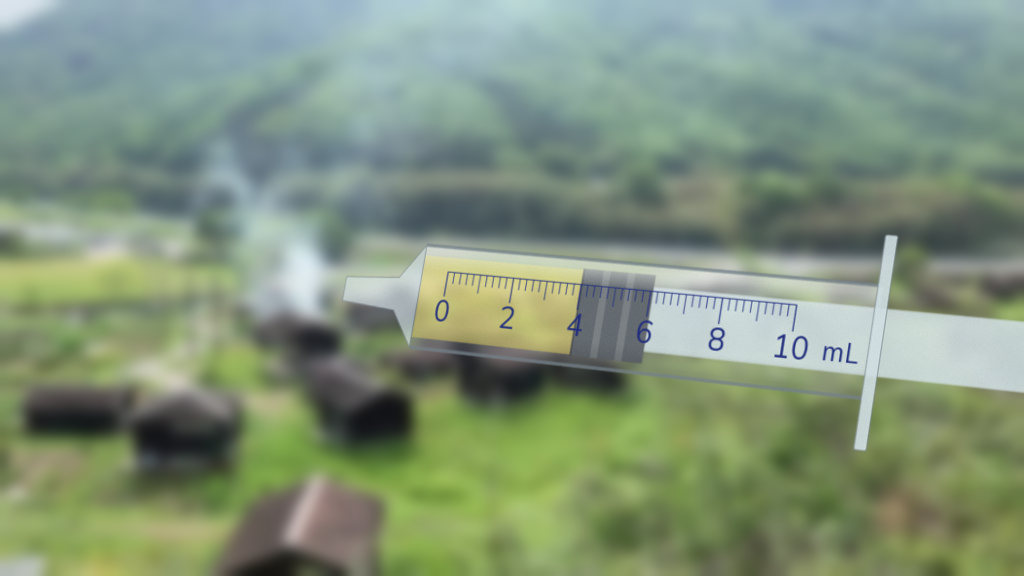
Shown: 4 mL
